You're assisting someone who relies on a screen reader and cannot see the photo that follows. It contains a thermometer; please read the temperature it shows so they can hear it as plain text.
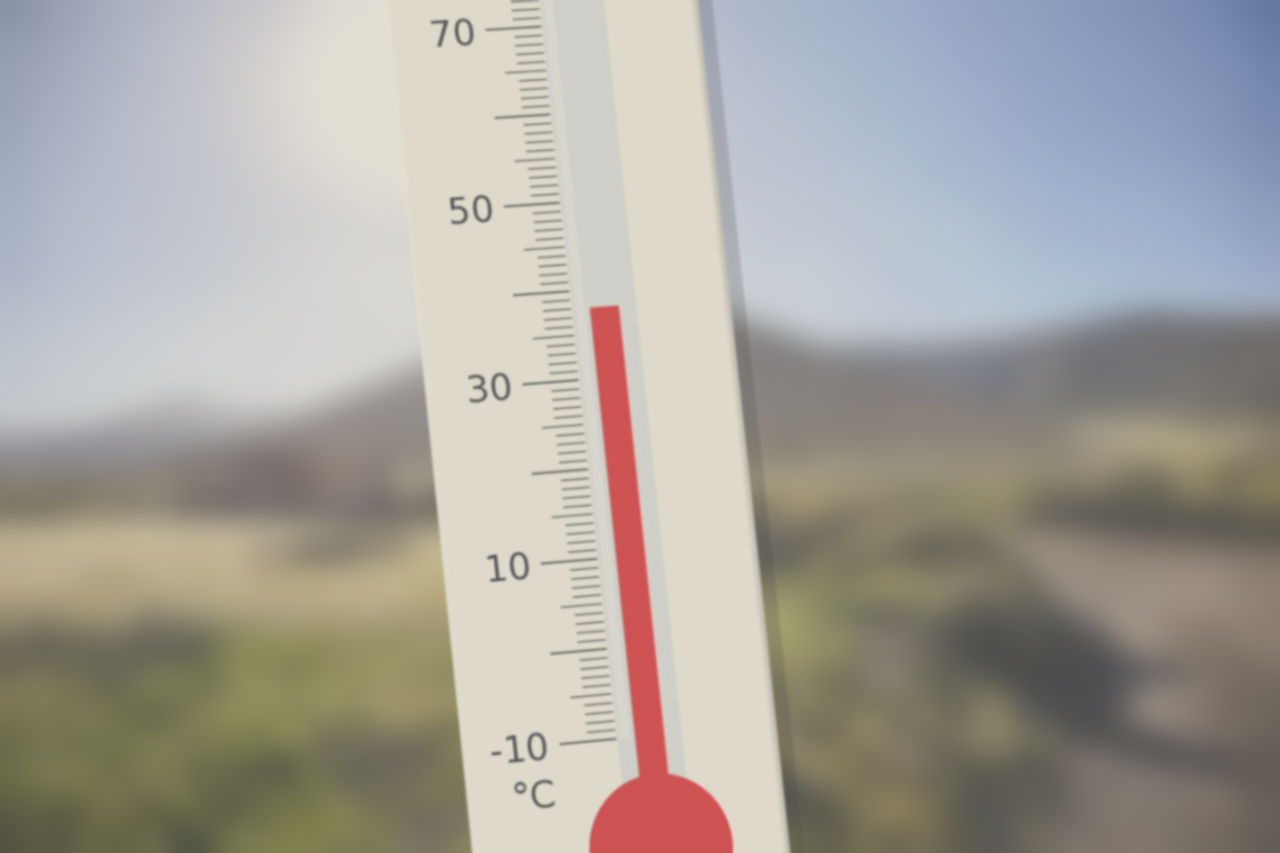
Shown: 38 °C
